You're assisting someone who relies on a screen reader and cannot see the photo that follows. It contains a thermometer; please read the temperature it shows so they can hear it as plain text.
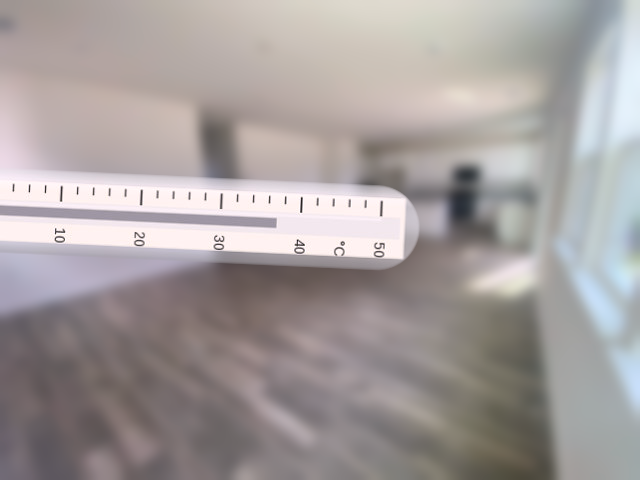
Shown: 37 °C
